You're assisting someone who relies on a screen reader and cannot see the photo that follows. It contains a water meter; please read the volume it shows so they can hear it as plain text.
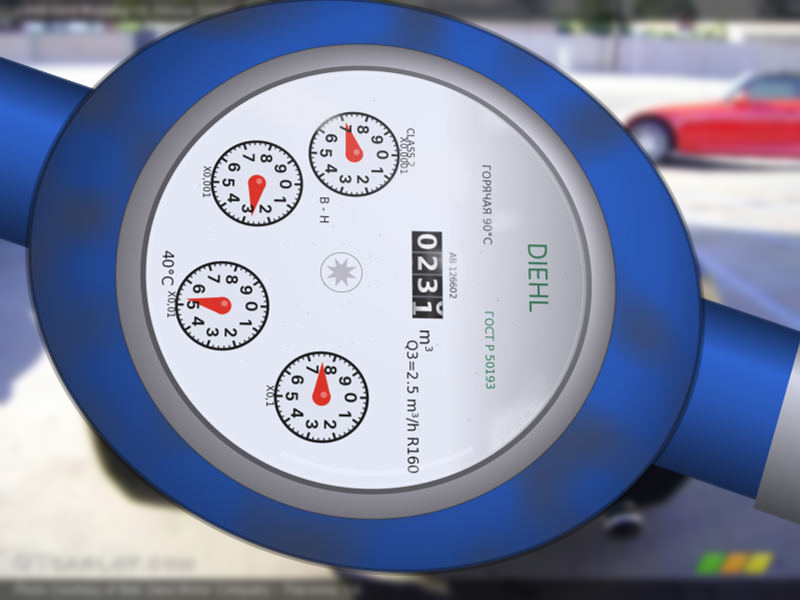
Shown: 230.7527 m³
